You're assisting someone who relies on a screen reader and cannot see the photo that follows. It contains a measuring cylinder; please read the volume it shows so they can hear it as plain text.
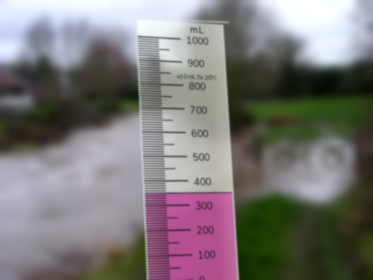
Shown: 350 mL
